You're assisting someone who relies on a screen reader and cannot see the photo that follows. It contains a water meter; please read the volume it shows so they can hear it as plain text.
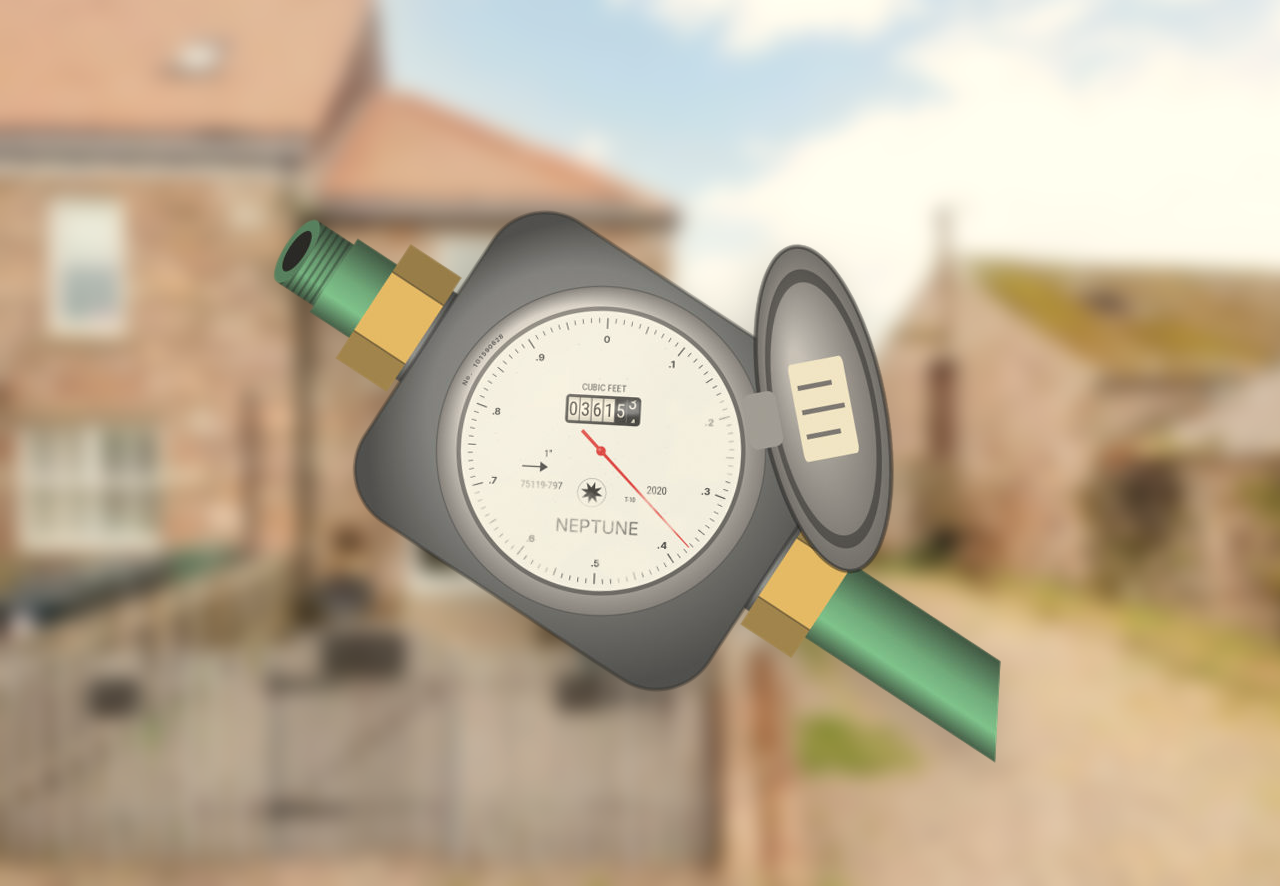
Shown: 36153.37 ft³
